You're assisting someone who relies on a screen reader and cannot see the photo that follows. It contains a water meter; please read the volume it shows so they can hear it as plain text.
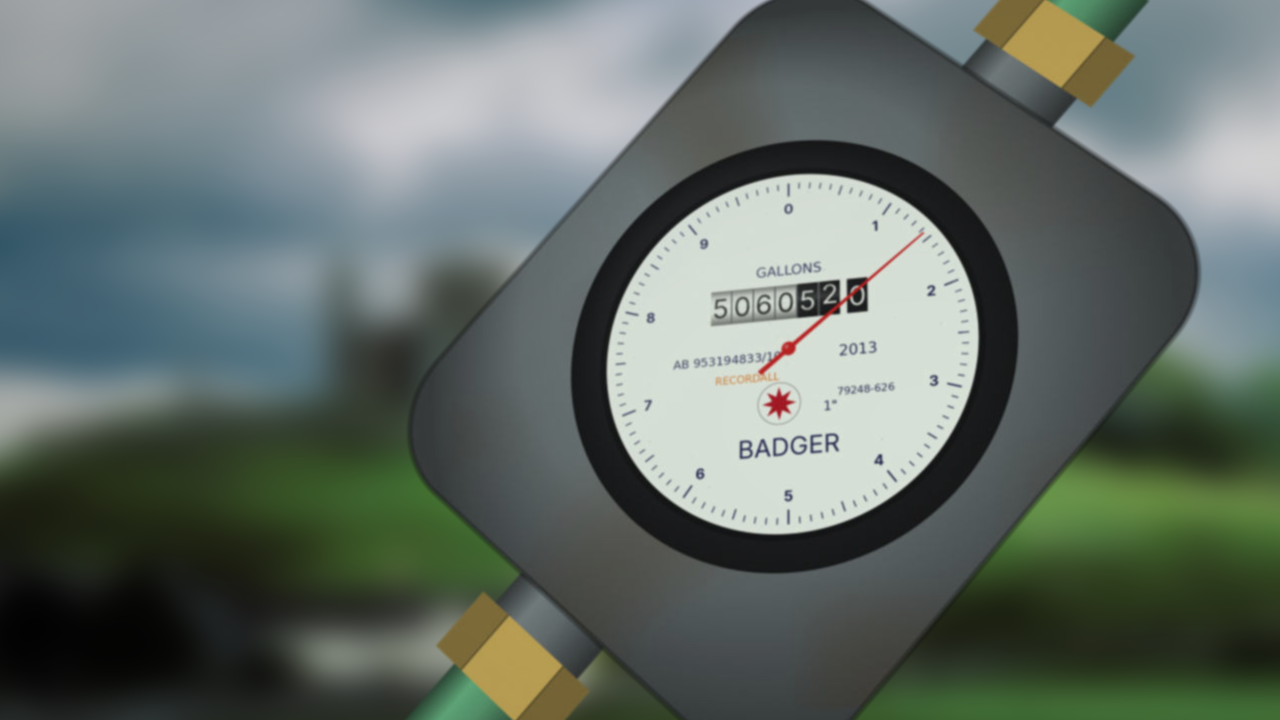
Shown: 5060521.4 gal
